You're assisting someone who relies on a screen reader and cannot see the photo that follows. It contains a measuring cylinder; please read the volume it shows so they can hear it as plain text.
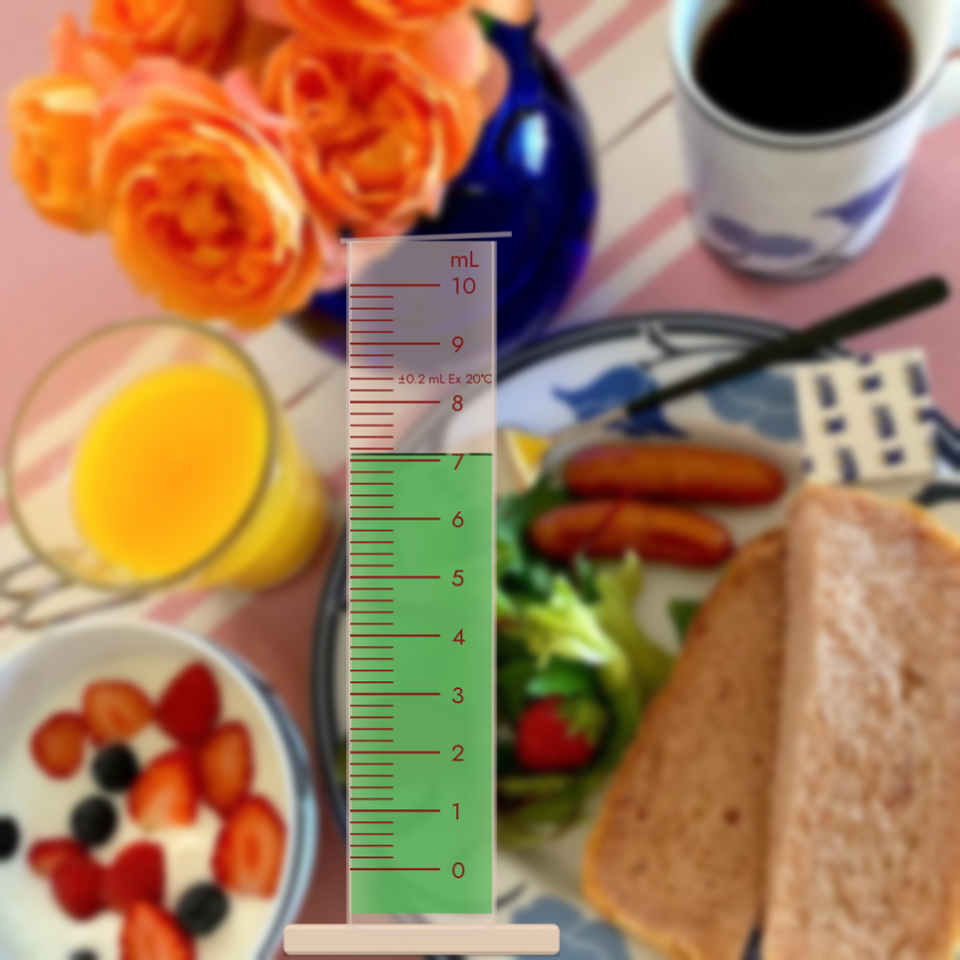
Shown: 7.1 mL
